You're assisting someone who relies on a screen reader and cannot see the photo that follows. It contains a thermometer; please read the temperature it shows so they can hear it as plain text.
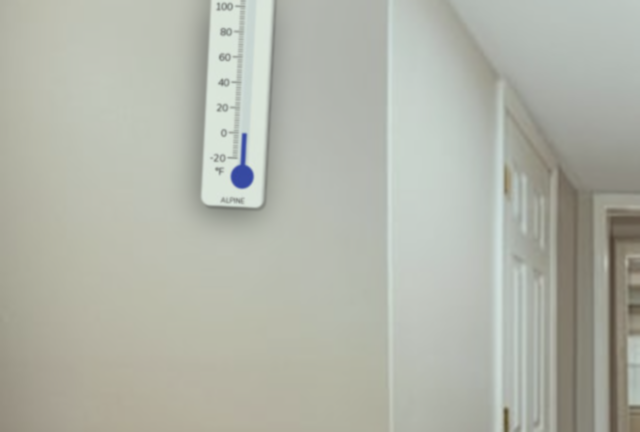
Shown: 0 °F
